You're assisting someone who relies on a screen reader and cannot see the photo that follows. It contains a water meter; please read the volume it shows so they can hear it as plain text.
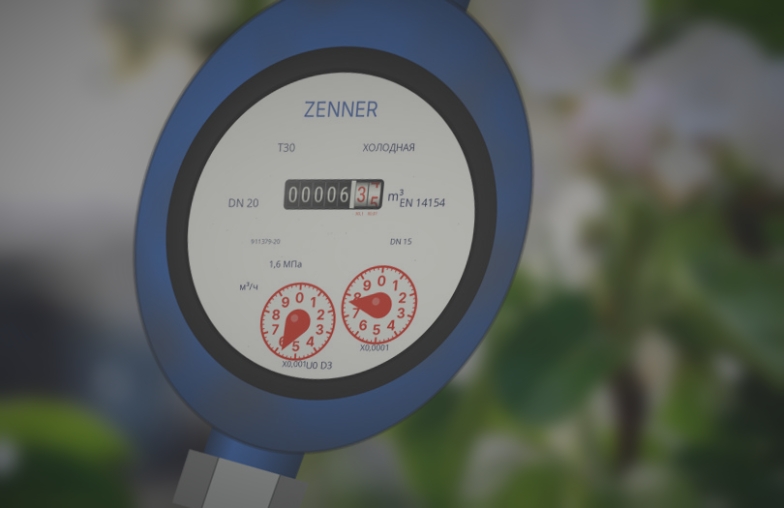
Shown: 6.3457 m³
